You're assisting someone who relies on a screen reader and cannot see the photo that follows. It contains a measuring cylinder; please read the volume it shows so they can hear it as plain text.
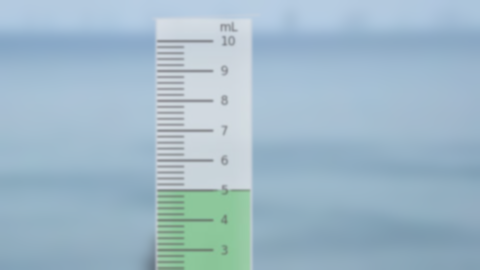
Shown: 5 mL
